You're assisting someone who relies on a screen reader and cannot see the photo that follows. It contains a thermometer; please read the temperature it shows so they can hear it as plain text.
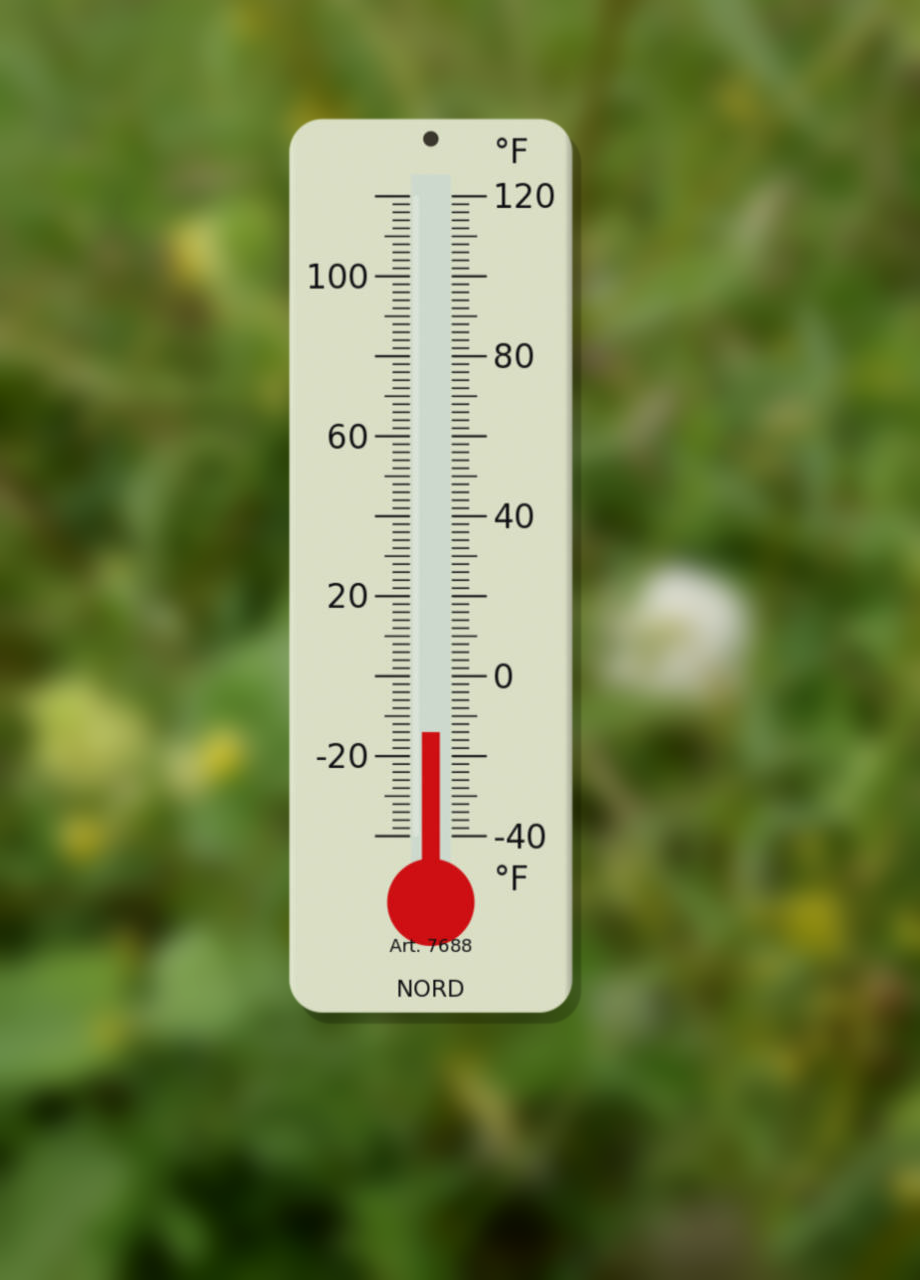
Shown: -14 °F
